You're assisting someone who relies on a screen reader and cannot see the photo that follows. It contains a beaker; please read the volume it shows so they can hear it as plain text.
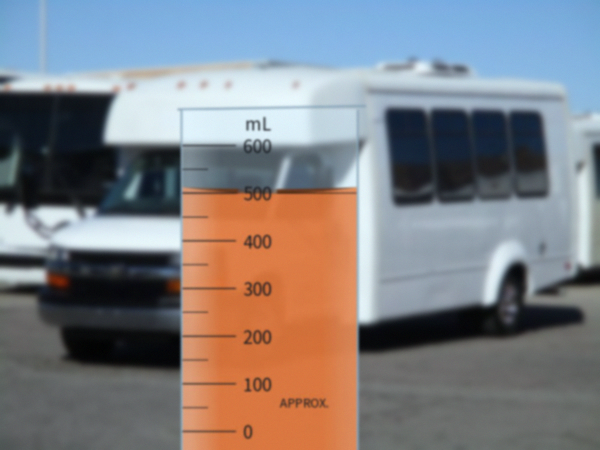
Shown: 500 mL
